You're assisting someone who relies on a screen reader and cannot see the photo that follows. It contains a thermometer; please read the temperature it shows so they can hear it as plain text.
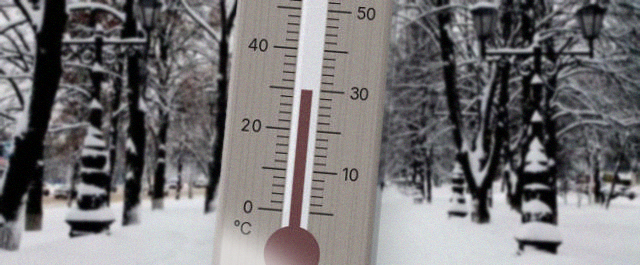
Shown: 30 °C
